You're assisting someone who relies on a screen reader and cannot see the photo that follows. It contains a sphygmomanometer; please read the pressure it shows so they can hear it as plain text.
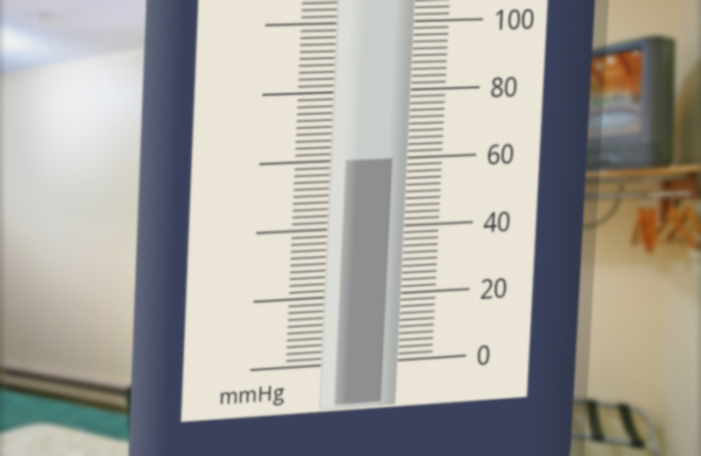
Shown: 60 mmHg
